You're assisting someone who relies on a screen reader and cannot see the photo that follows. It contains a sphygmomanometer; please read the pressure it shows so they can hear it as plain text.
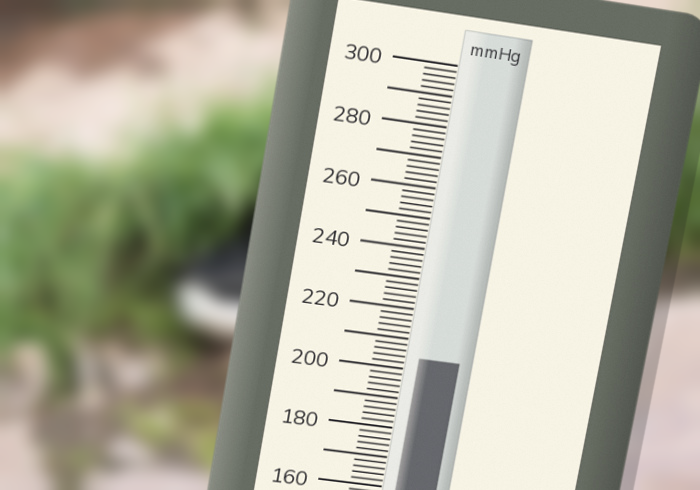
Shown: 204 mmHg
